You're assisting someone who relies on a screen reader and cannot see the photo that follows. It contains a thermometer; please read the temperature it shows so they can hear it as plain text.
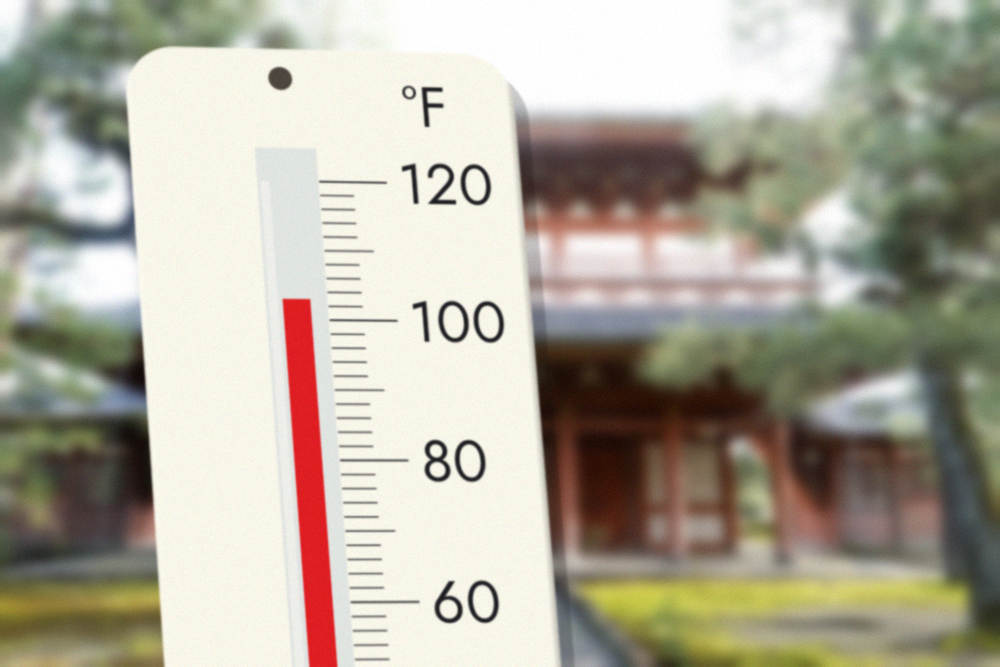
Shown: 103 °F
